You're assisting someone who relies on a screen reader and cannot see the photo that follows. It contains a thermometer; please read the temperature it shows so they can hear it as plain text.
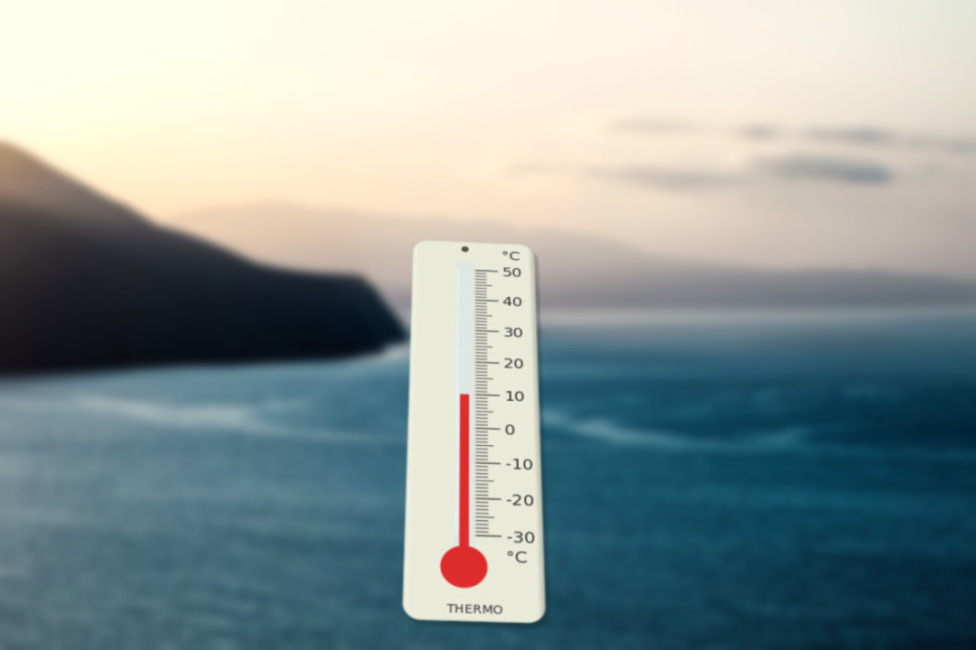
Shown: 10 °C
